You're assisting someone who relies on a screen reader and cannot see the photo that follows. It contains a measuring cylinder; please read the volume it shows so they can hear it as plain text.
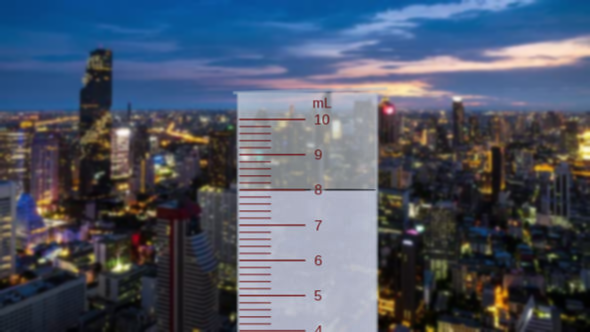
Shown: 8 mL
